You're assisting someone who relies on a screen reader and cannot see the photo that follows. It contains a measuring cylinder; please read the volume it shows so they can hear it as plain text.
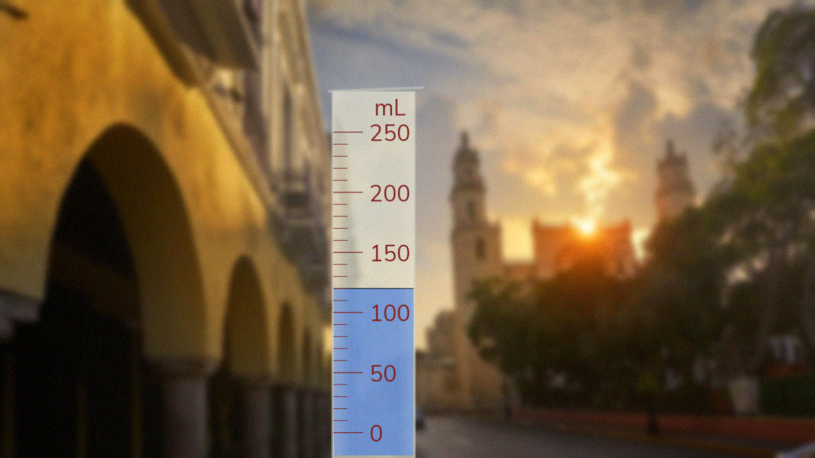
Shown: 120 mL
